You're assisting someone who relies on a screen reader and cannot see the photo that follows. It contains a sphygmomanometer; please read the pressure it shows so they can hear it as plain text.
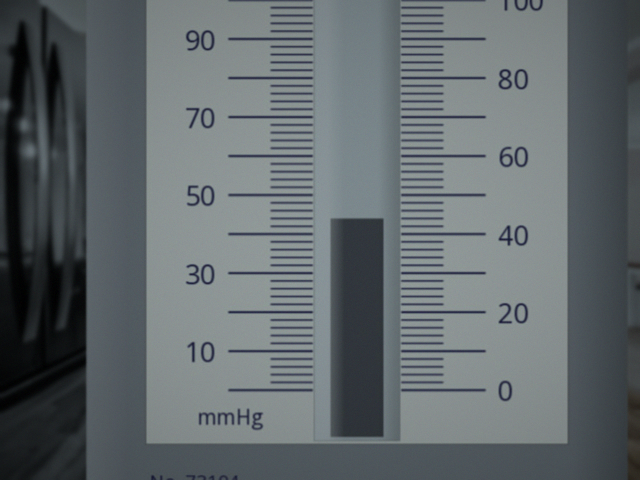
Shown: 44 mmHg
